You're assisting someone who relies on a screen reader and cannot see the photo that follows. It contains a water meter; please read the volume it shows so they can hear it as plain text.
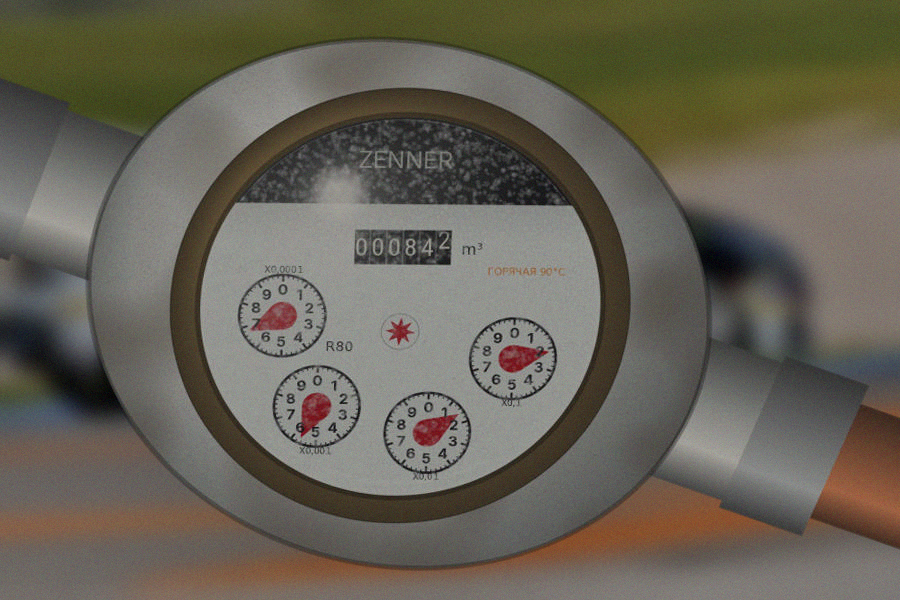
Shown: 842.2156 m³
